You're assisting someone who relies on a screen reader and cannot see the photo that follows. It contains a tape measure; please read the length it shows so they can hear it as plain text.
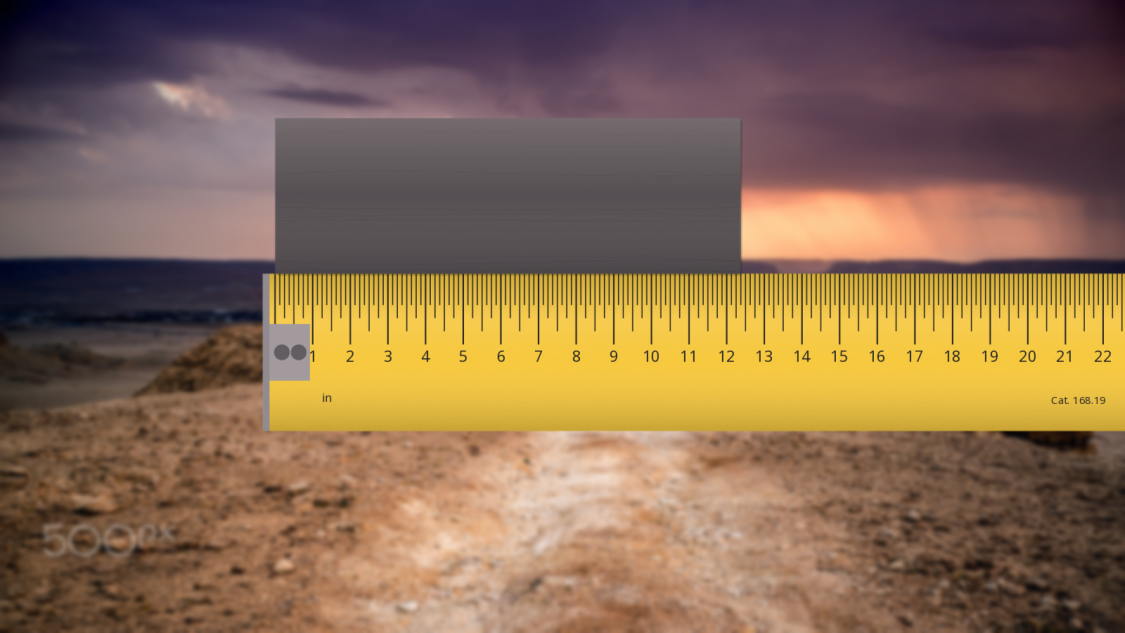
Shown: 12.375 in
